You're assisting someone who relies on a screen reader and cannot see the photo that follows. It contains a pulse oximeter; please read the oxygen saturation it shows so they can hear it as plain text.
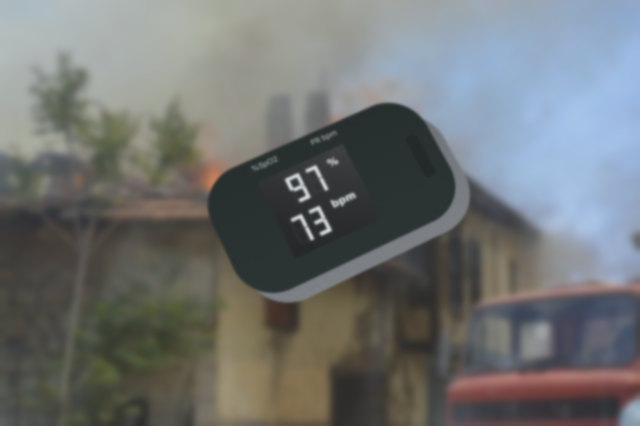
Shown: 97 %
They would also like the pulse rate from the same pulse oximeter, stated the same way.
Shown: 73 bpm
